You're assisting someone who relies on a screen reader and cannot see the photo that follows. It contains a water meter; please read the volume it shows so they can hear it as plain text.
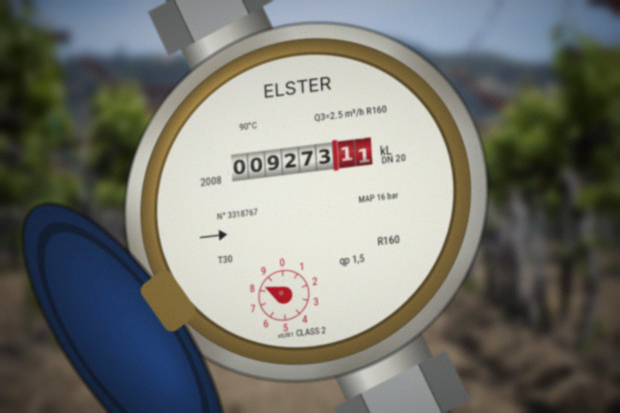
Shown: 9273.108 kL
